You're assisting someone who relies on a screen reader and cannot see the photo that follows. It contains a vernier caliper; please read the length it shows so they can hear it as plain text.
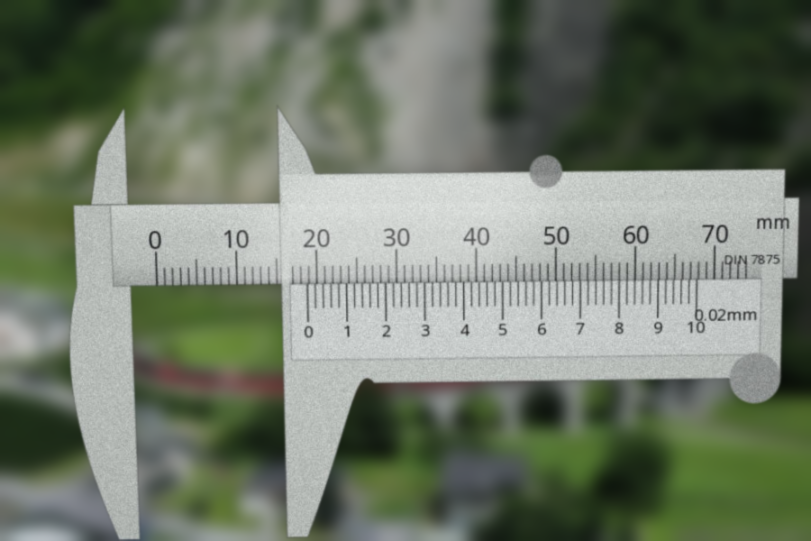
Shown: 18.8 mm
